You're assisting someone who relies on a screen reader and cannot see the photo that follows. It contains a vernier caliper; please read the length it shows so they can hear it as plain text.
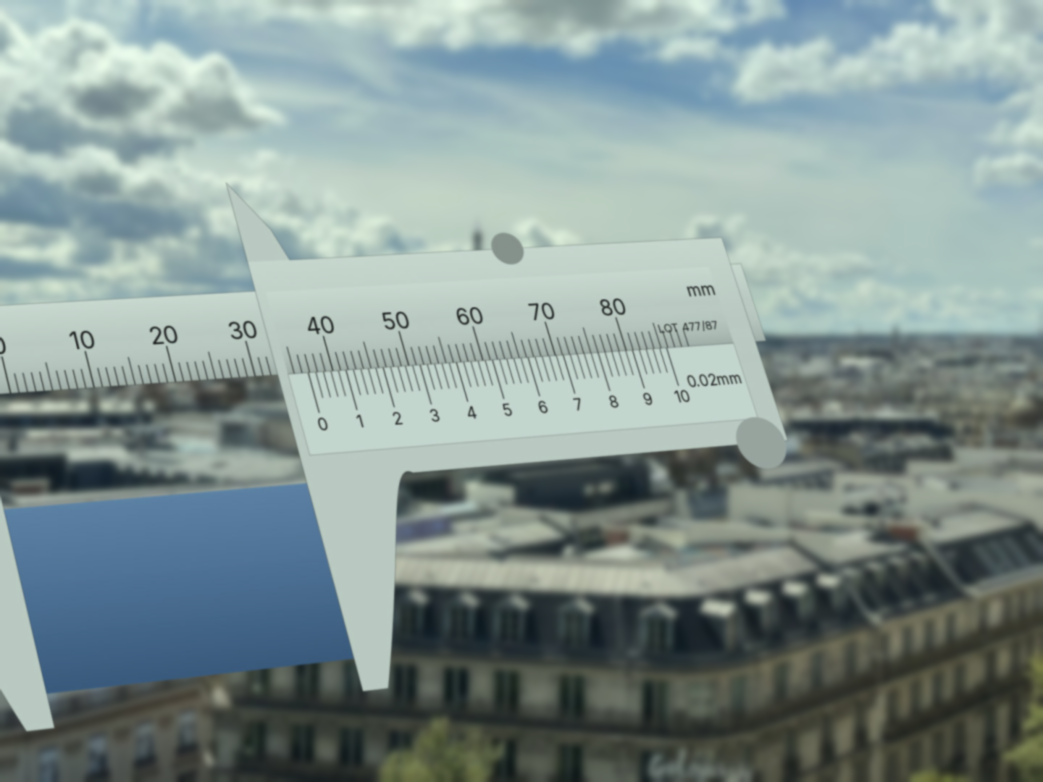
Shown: 36.8 mm
